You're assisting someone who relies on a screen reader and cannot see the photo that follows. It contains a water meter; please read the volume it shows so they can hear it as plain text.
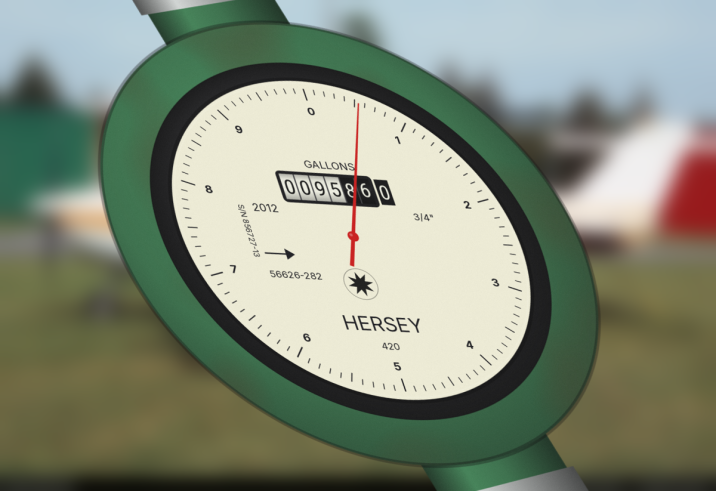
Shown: 95860.5 gal
